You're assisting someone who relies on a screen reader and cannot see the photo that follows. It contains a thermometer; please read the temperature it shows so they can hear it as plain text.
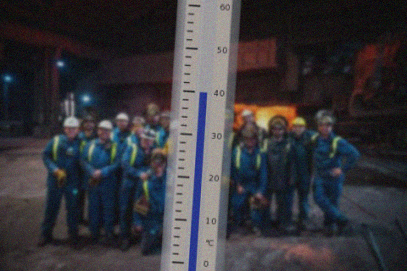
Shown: 40 °C
